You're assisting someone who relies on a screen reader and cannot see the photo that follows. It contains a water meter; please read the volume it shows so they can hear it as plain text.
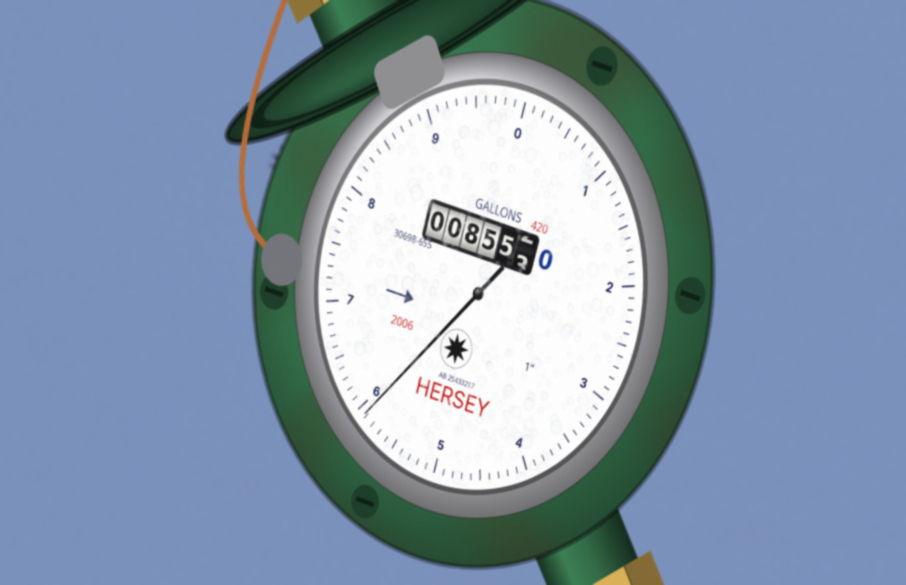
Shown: 85525.9 gal
